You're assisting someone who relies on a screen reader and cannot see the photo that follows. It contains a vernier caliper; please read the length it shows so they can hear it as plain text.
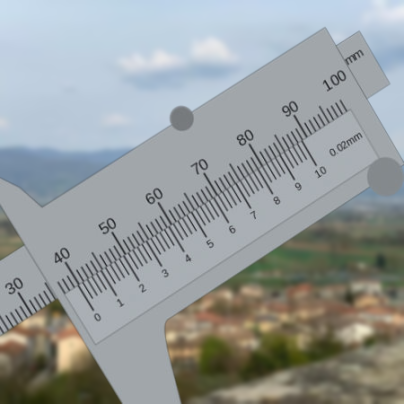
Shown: 39.8 mm
